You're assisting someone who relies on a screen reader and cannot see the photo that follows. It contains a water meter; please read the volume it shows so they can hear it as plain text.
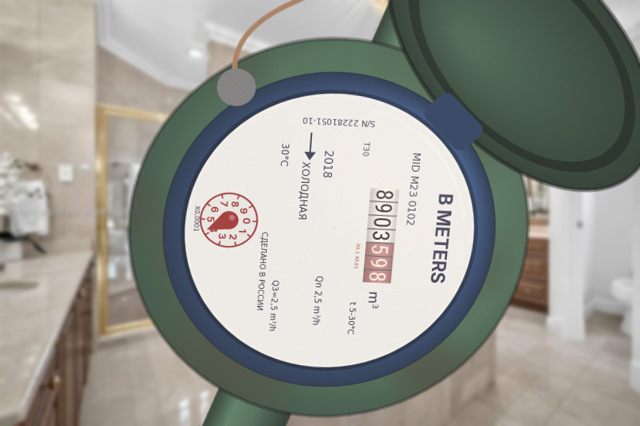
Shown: 8903.5984 m³
